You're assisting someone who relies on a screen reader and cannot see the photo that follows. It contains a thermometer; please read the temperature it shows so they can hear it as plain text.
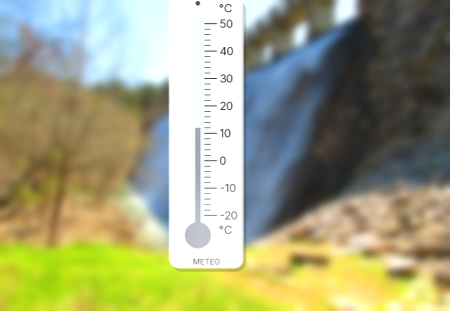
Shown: 12 °C
